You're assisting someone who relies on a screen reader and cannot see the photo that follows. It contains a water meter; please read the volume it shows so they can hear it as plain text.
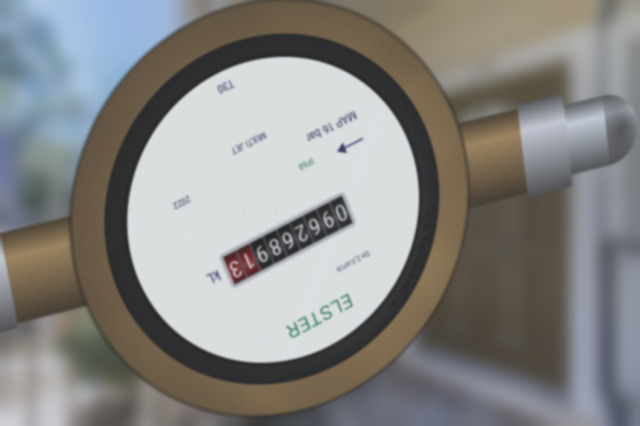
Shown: 962689.13 kL
